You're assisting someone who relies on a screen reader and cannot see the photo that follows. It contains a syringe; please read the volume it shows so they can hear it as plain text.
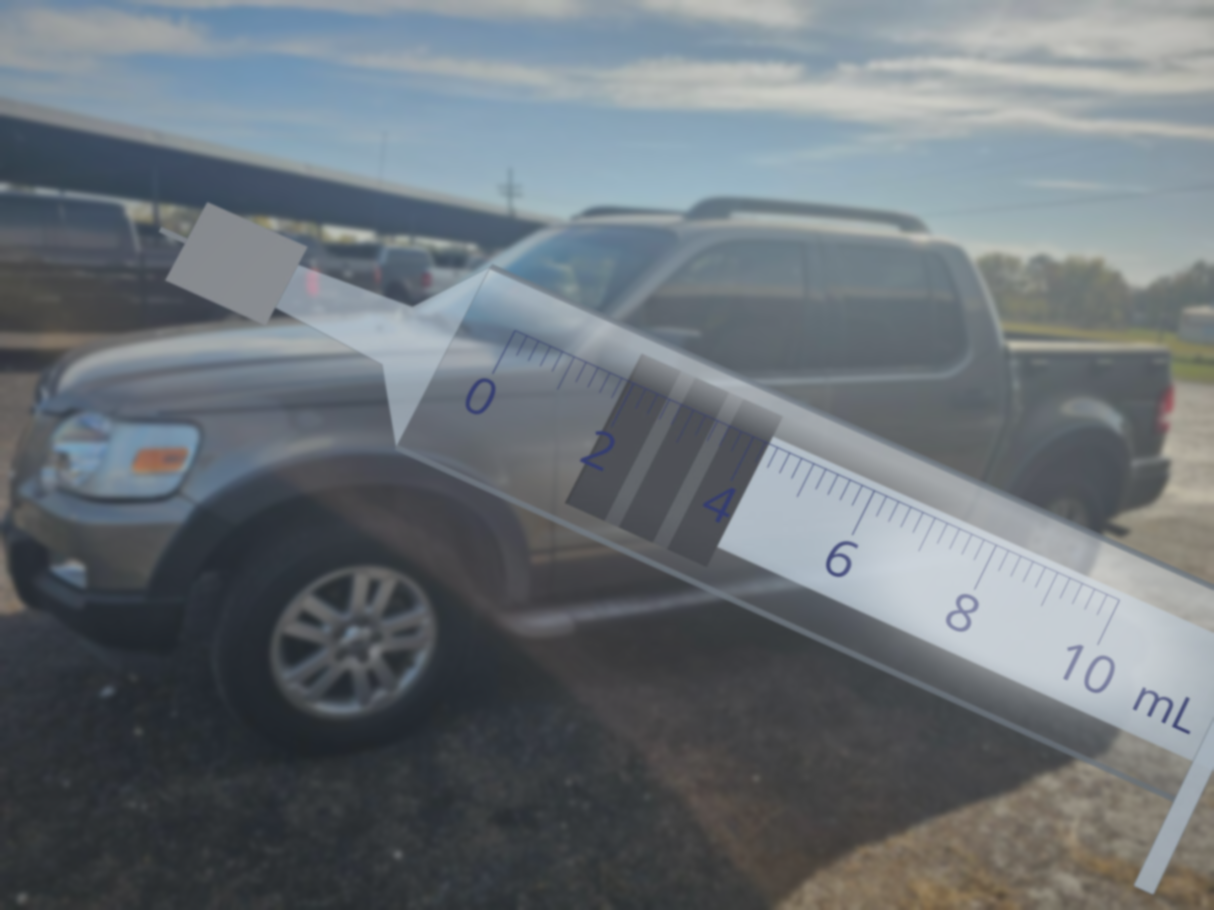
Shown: 1.9 mL
